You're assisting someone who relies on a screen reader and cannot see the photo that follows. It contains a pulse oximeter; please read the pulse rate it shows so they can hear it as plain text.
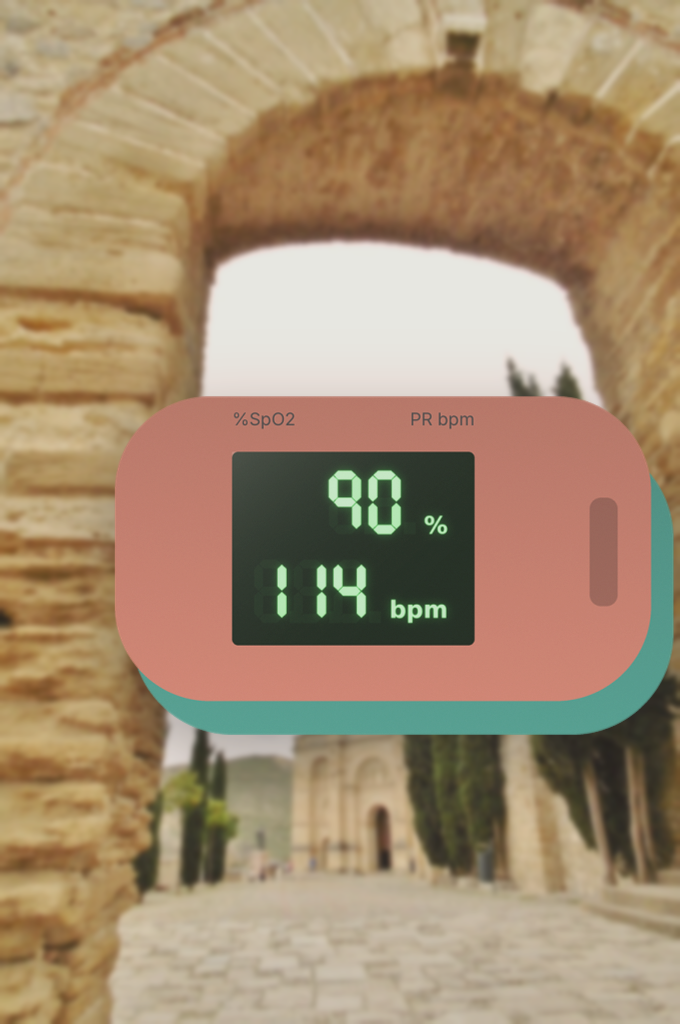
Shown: 114 bpm
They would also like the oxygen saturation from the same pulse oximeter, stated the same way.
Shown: 90 %
